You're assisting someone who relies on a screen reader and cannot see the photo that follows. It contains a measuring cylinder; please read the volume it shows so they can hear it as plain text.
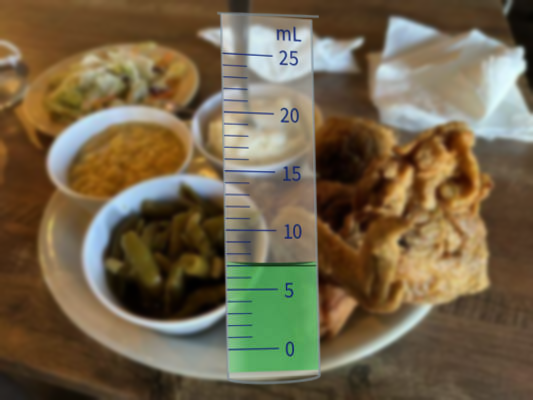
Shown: 7 mL
